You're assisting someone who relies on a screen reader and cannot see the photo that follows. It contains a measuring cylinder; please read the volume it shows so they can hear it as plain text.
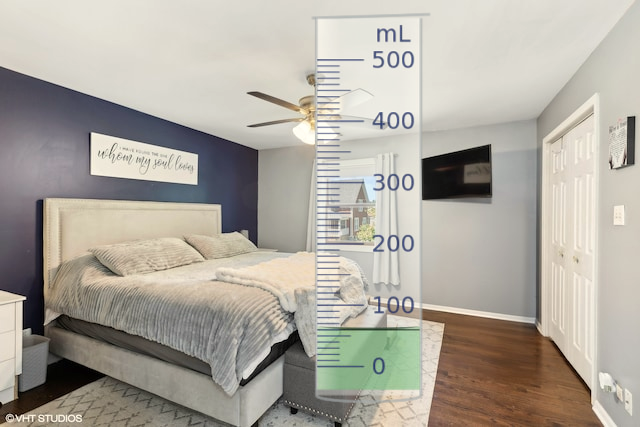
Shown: 60 mL
